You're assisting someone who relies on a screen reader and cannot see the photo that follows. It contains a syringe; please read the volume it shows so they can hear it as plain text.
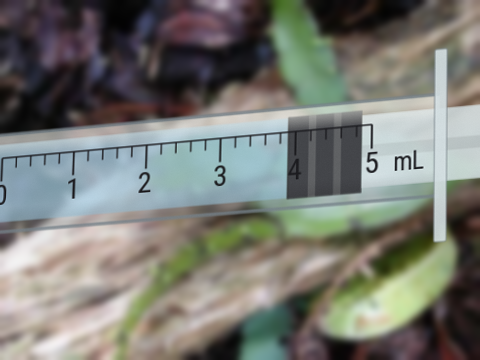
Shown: 3.9 mL
